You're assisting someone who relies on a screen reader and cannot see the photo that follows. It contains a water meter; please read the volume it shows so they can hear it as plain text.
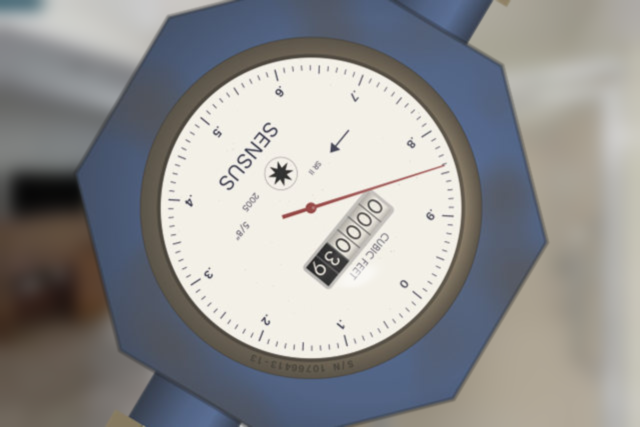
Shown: 38.84 ft³
